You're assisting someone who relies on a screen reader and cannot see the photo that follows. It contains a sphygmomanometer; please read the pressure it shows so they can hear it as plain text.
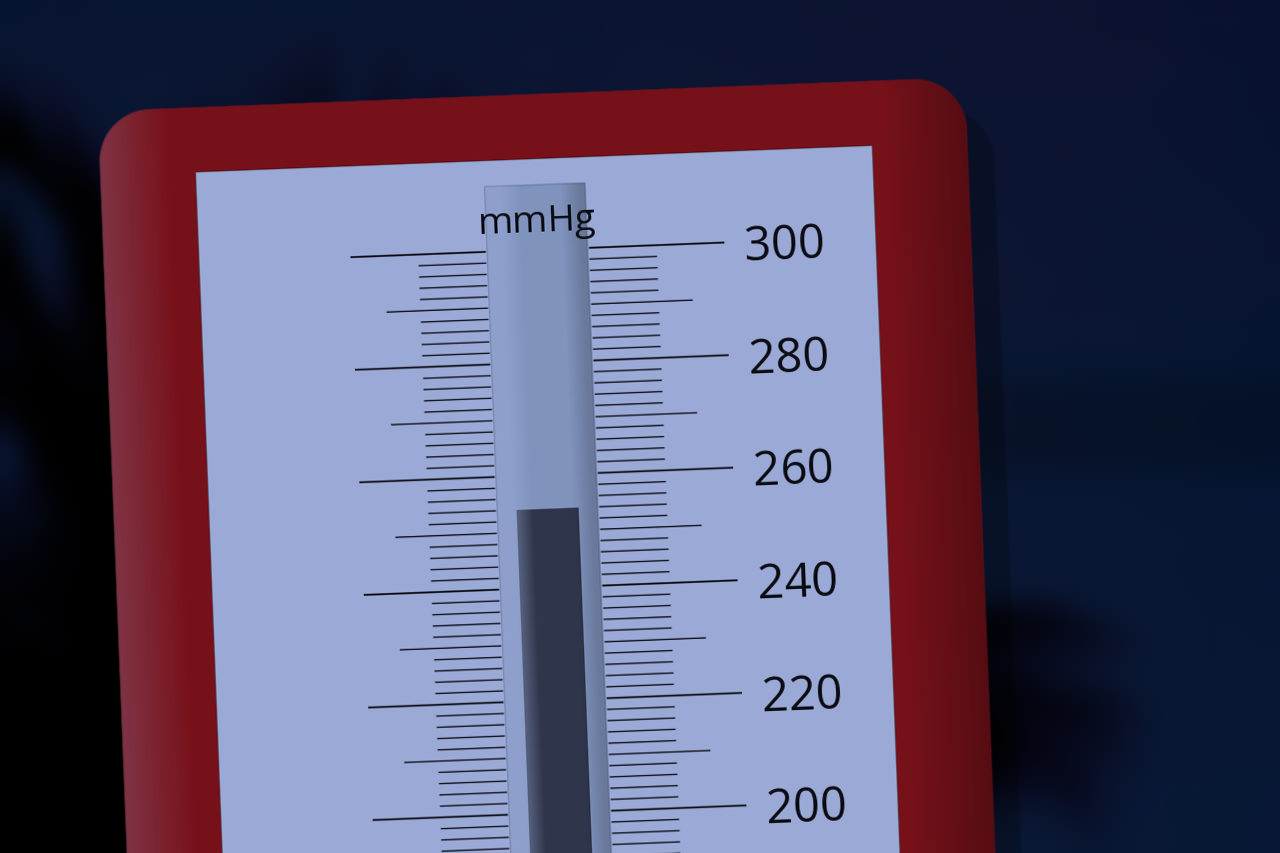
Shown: 254 mmHg
